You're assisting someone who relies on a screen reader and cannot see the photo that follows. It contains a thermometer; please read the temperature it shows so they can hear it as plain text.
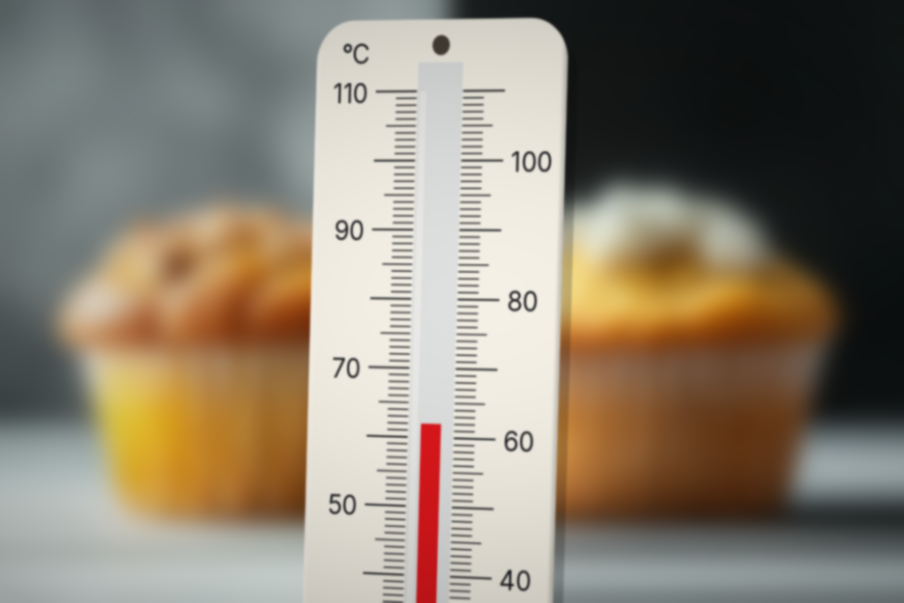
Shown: 62 °C
